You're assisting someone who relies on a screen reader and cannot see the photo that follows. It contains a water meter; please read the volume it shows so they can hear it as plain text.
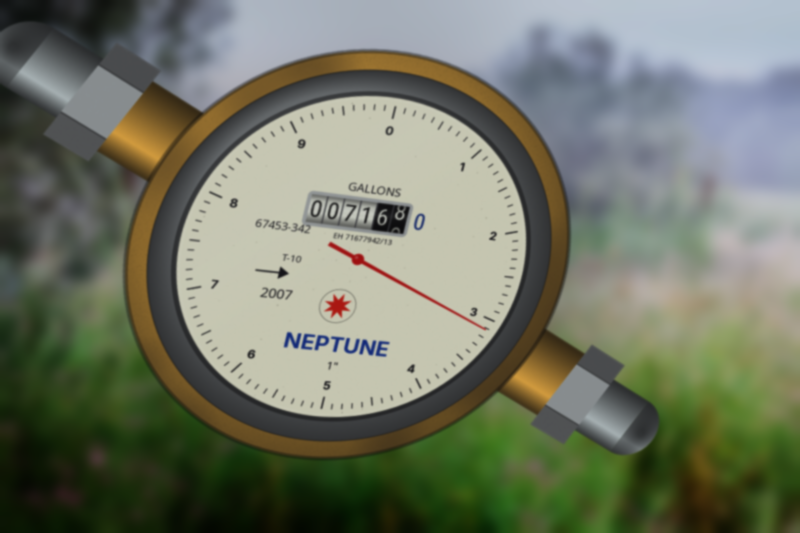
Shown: 71683.1 gal
